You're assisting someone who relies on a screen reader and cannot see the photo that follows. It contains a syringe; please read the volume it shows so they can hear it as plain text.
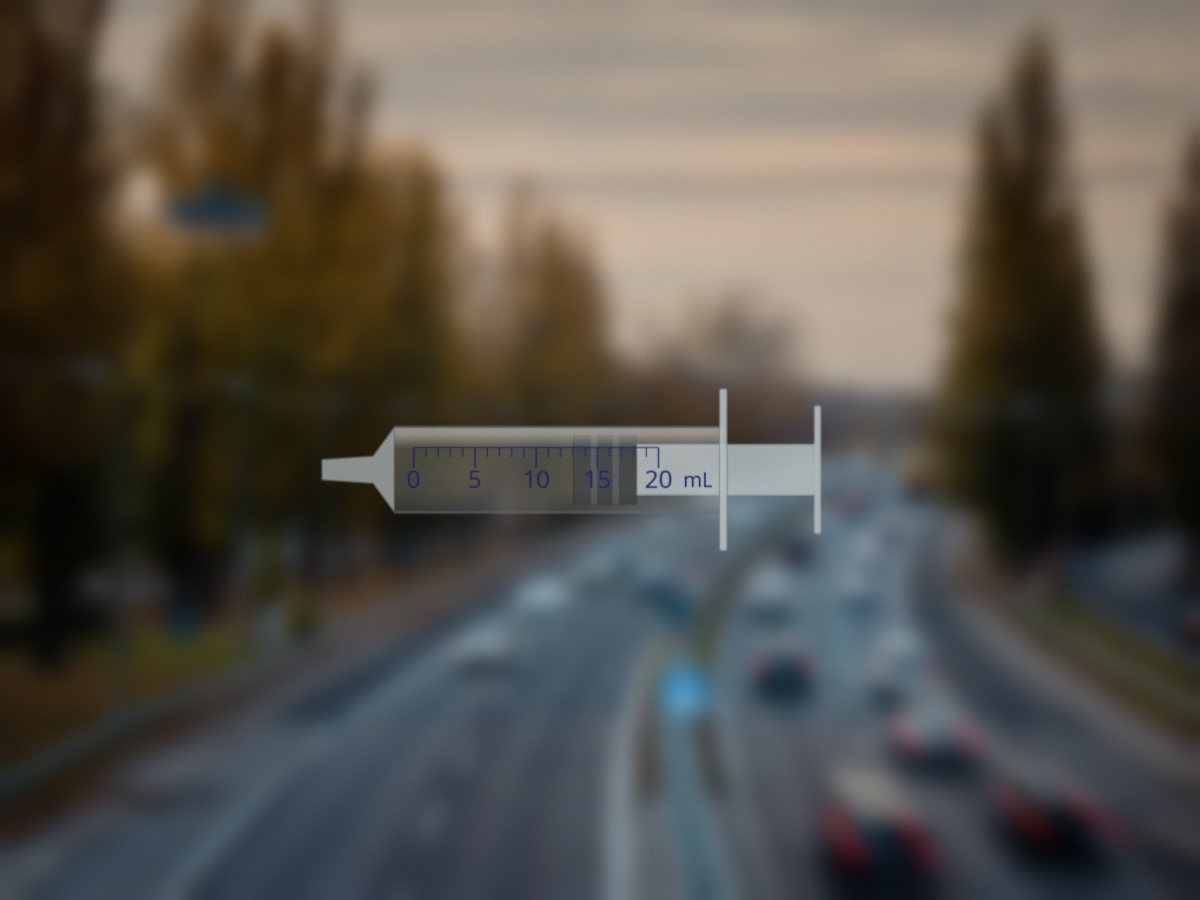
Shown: 13 mL
